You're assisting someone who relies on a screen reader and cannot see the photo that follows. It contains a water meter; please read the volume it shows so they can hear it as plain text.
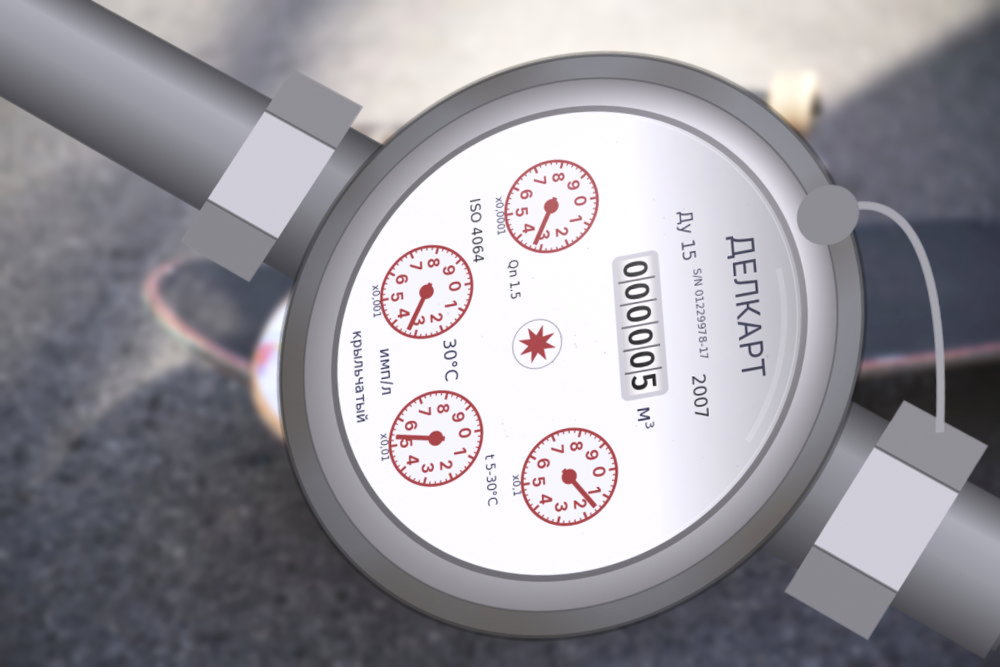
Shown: 5.1533 m³
